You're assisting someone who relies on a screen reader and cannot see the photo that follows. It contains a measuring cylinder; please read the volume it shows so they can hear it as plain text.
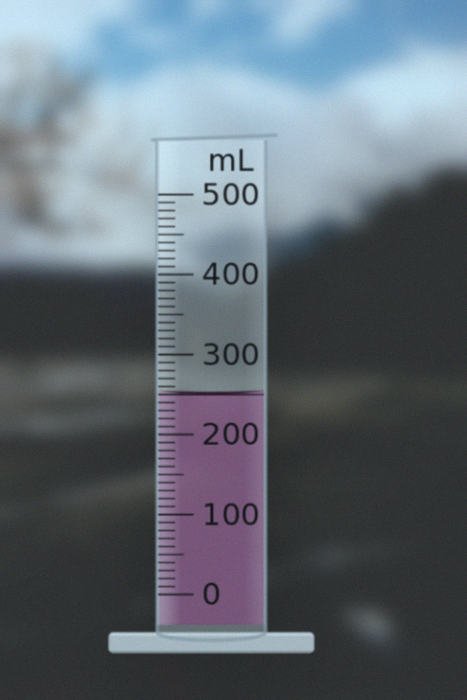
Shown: 250 mL
